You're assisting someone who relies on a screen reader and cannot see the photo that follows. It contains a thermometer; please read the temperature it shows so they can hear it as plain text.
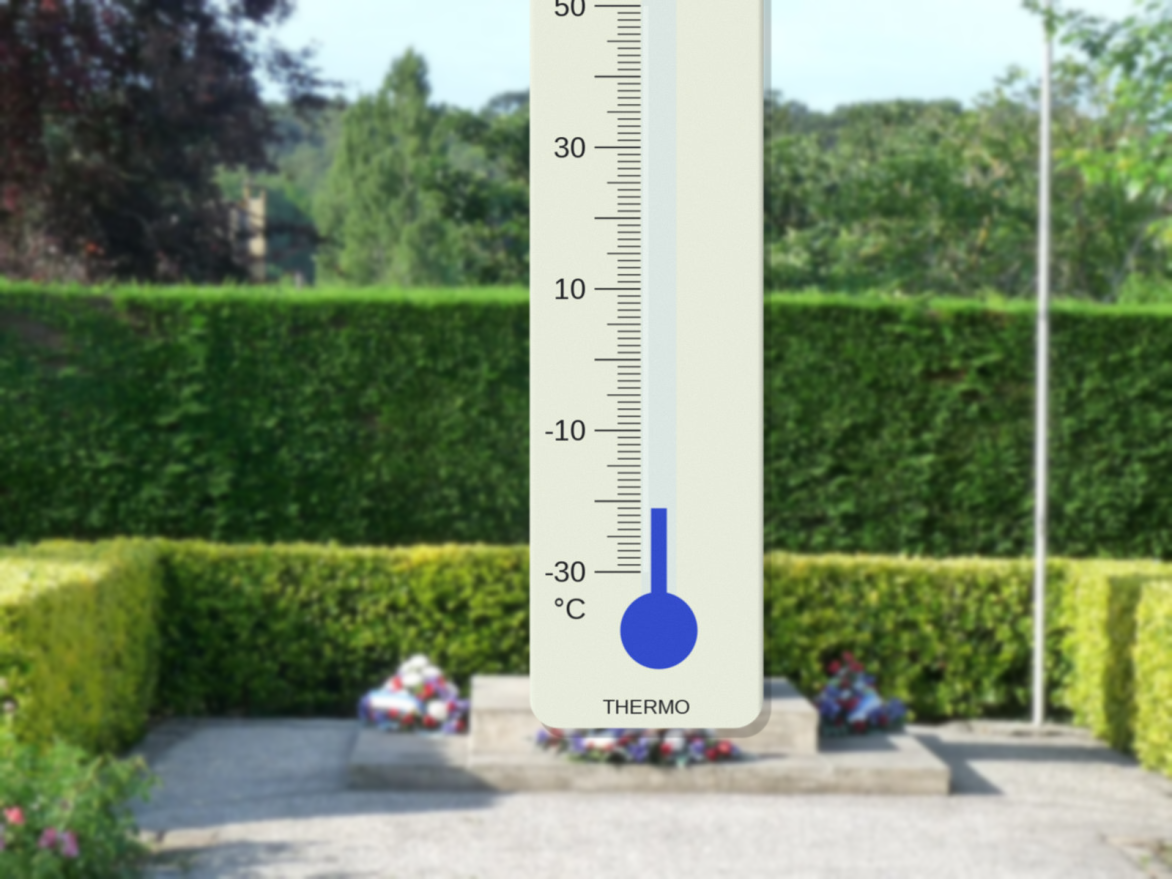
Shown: -21 °C
